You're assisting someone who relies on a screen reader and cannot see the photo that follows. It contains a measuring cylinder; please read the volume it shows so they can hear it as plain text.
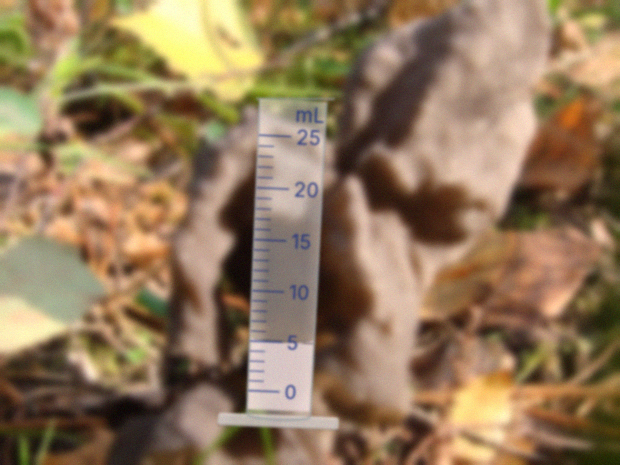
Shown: 5 mL
